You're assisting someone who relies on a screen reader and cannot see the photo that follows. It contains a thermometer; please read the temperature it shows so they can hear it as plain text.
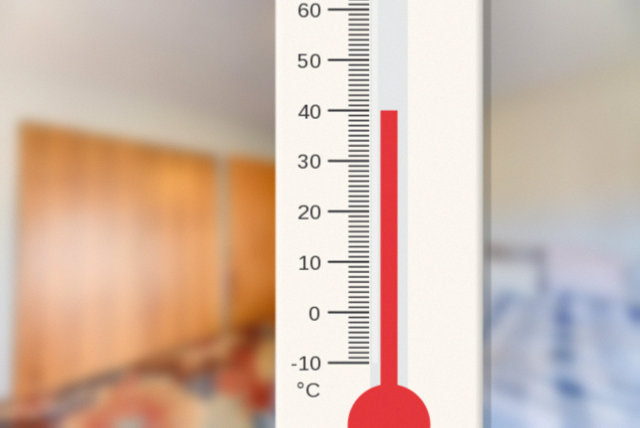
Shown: 40 °C
